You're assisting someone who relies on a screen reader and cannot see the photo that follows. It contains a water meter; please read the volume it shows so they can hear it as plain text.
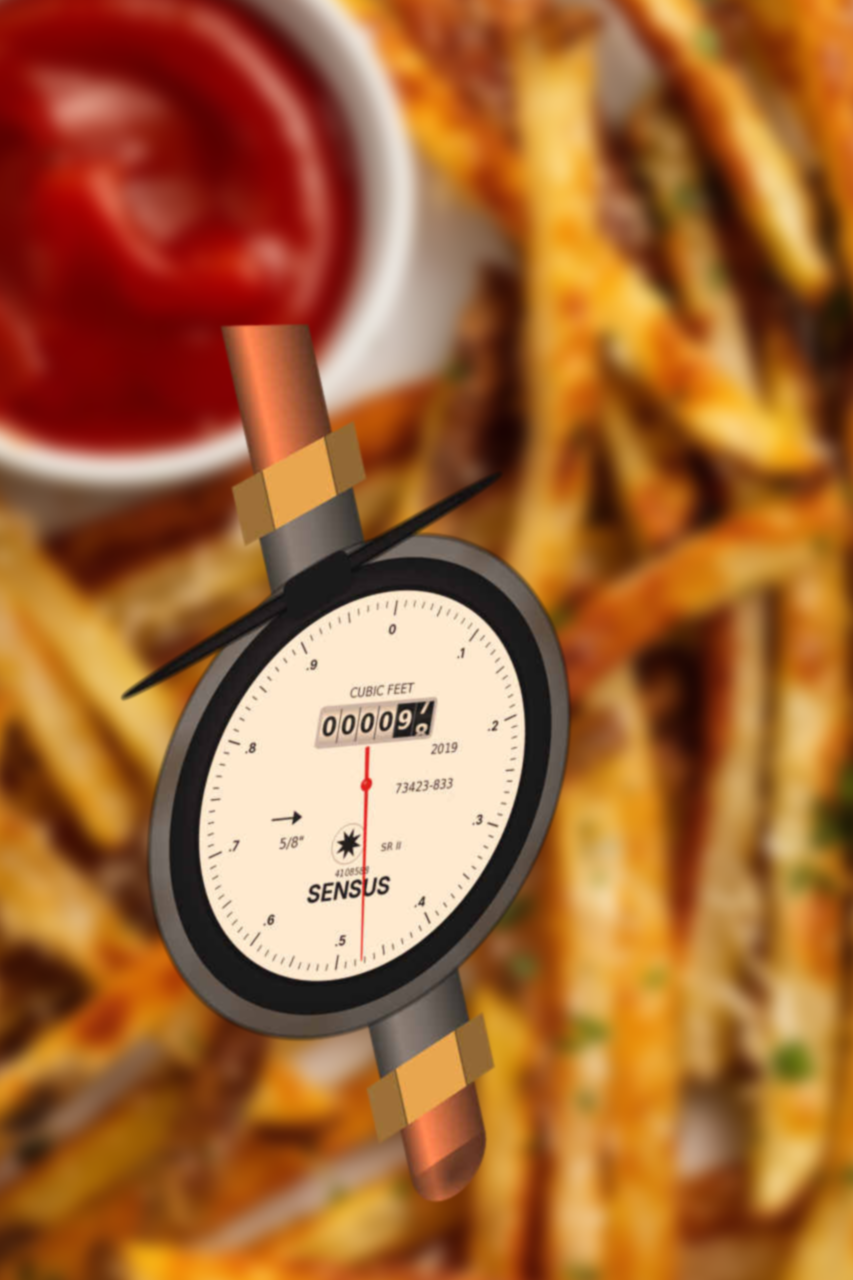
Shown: 97.47 ft³
